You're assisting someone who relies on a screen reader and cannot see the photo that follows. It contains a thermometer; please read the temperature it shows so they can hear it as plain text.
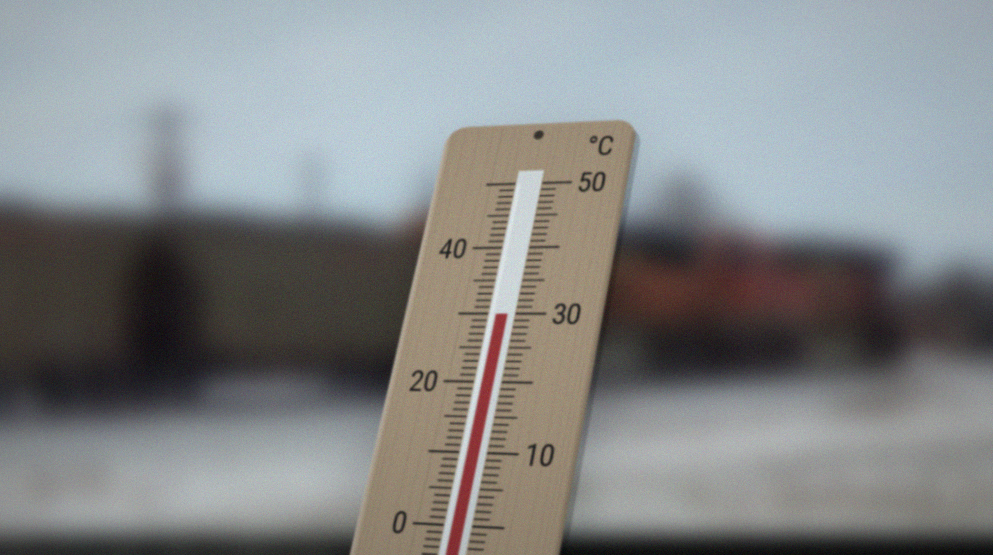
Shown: 30 °C
